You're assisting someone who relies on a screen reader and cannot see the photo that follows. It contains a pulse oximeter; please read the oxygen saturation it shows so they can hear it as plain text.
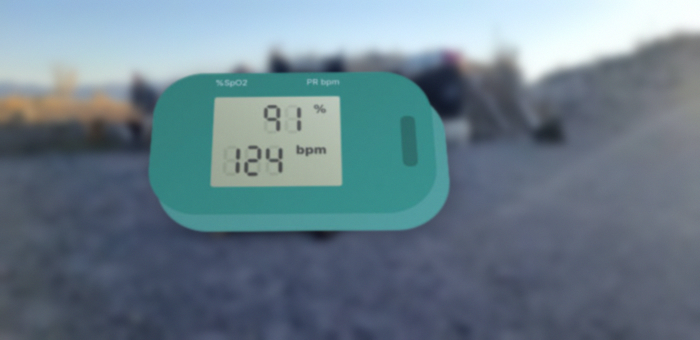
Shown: 91 %
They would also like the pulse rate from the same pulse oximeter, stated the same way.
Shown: 124 bpm
